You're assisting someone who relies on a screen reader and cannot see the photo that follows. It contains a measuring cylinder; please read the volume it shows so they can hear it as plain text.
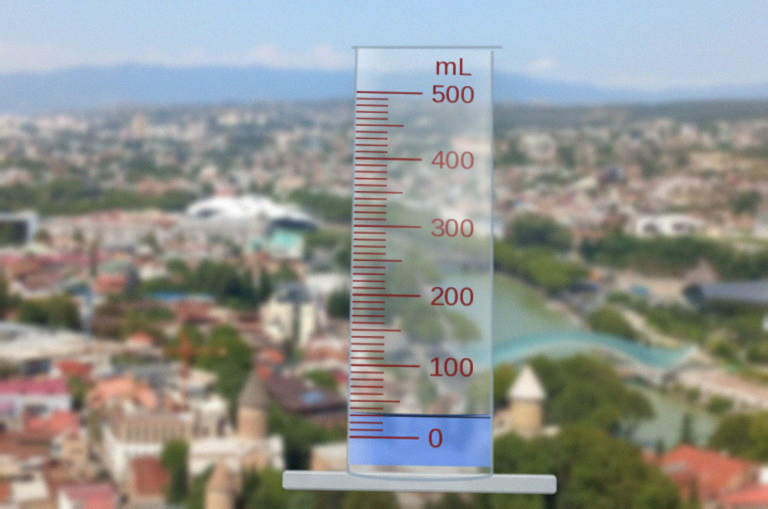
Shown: 30 mL
